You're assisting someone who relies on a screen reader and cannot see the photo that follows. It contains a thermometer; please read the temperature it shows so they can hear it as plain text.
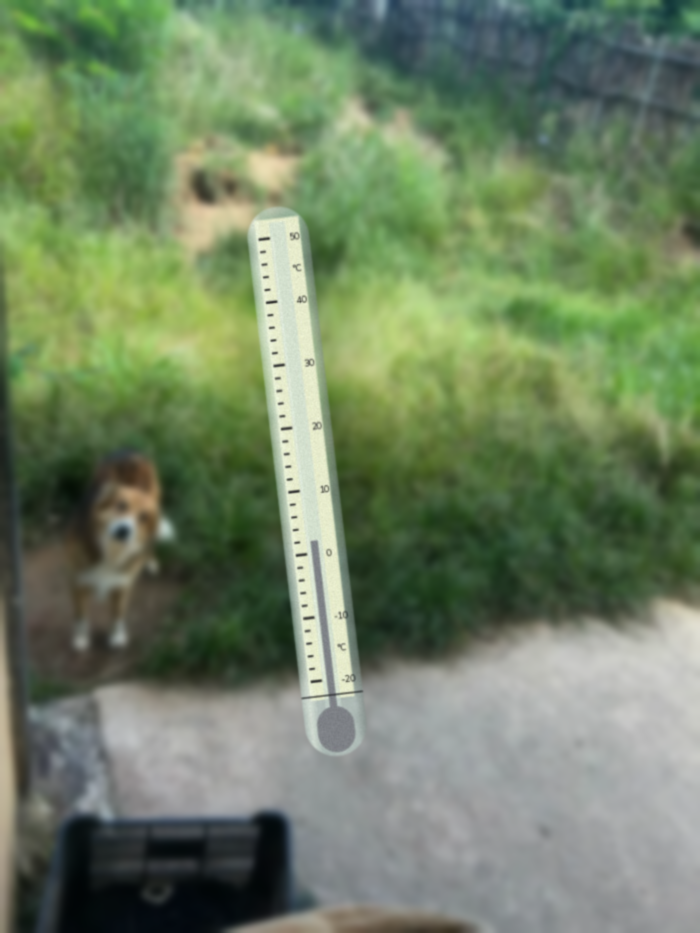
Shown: 2 °C
